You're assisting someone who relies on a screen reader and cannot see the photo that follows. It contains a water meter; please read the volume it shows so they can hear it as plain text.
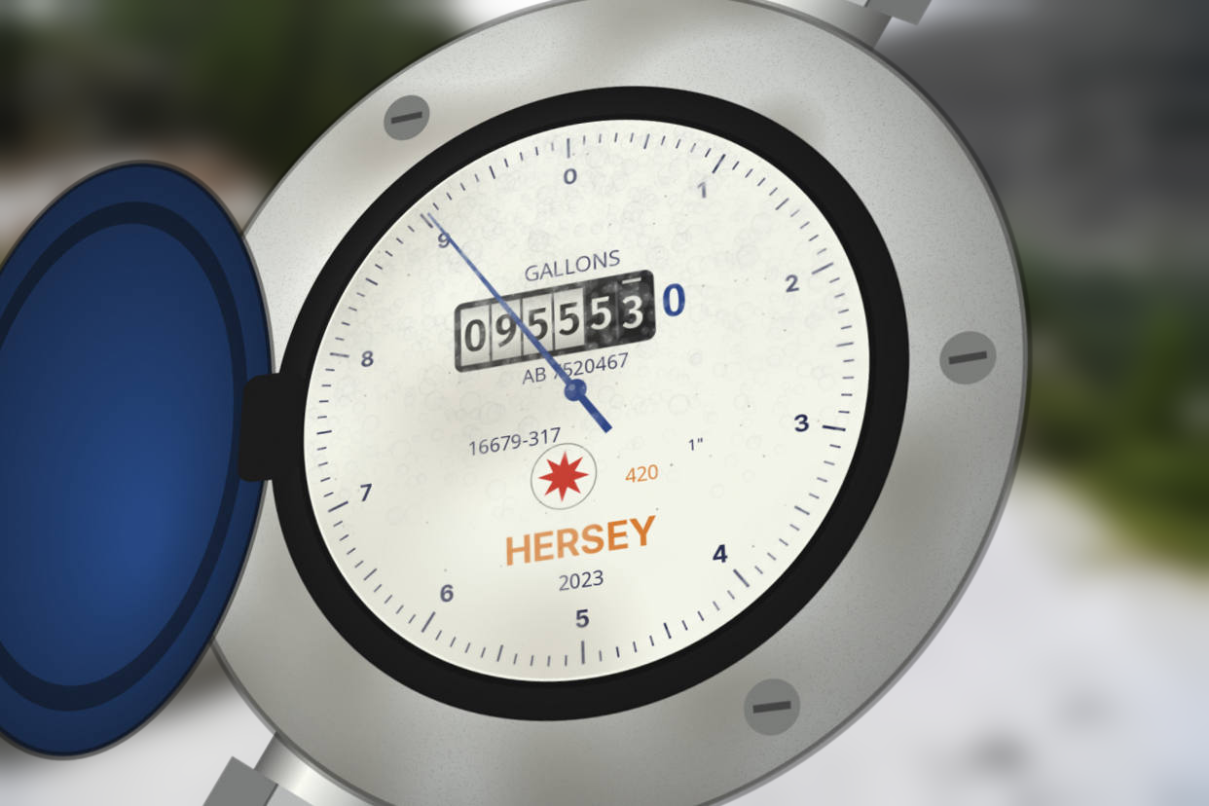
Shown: 955529.0 gal
